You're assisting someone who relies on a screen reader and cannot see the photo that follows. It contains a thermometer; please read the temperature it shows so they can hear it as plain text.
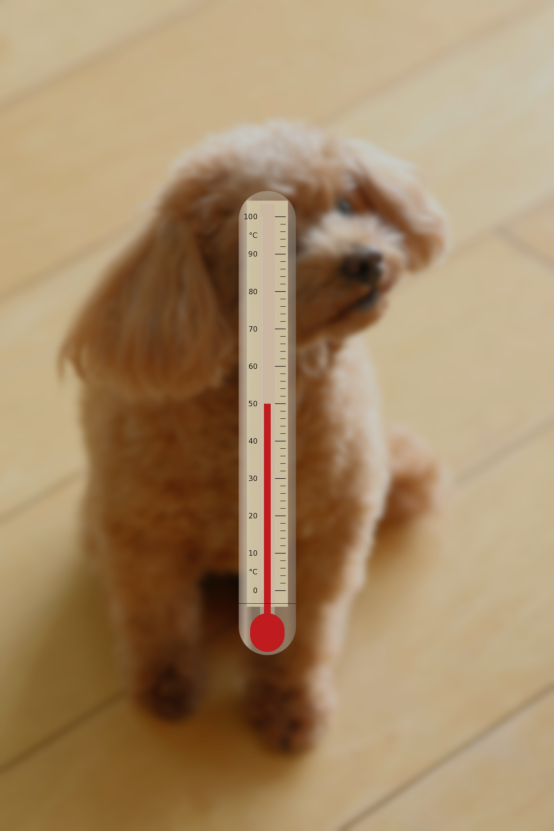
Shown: 50 °C
